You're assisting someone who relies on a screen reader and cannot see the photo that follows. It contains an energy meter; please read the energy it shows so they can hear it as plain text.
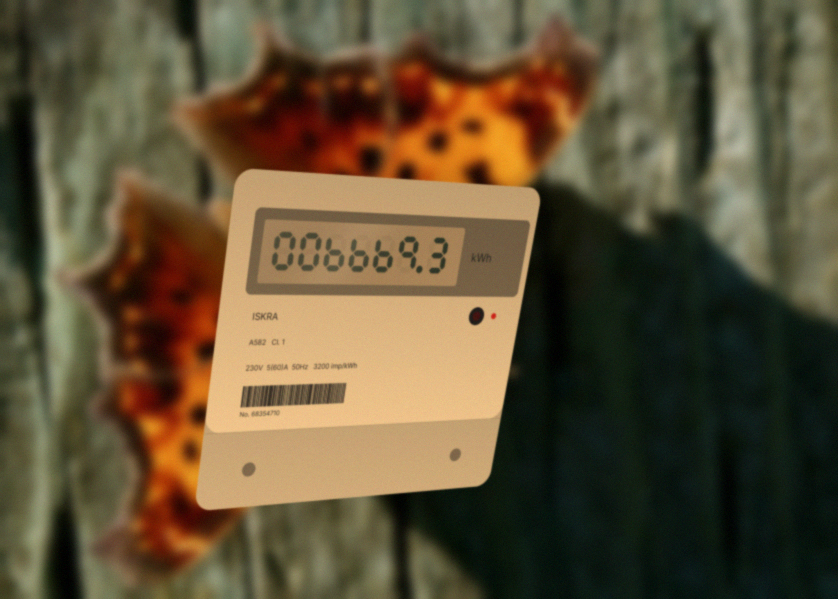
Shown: 6669.3 kWh
